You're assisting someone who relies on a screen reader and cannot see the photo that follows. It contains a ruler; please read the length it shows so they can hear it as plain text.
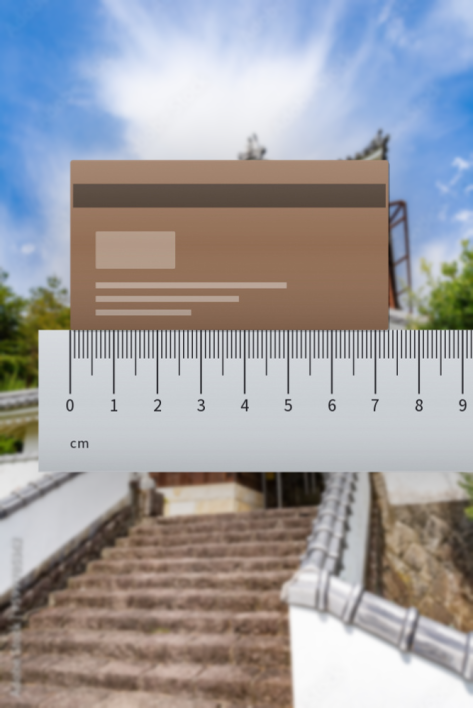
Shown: 7.3 cm
